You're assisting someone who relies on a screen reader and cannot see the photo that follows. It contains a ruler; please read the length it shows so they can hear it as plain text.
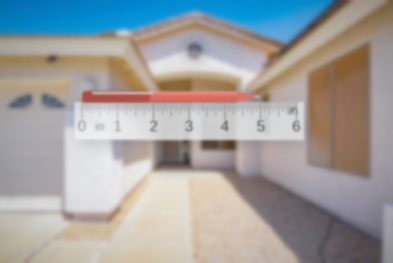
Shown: 5 in
